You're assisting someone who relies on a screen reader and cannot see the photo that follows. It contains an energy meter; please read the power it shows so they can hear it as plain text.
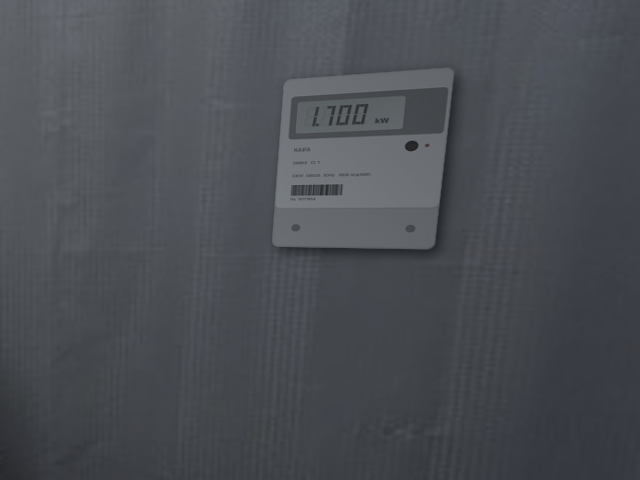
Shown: 1.700 kW
